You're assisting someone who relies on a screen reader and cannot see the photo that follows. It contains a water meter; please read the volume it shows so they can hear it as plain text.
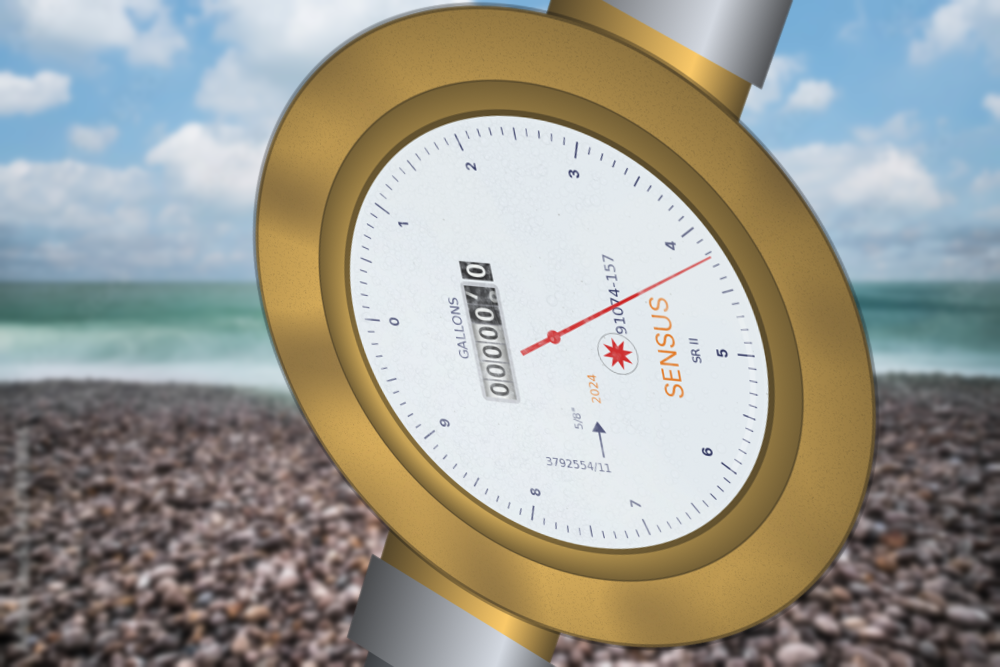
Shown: 74.2 gal
